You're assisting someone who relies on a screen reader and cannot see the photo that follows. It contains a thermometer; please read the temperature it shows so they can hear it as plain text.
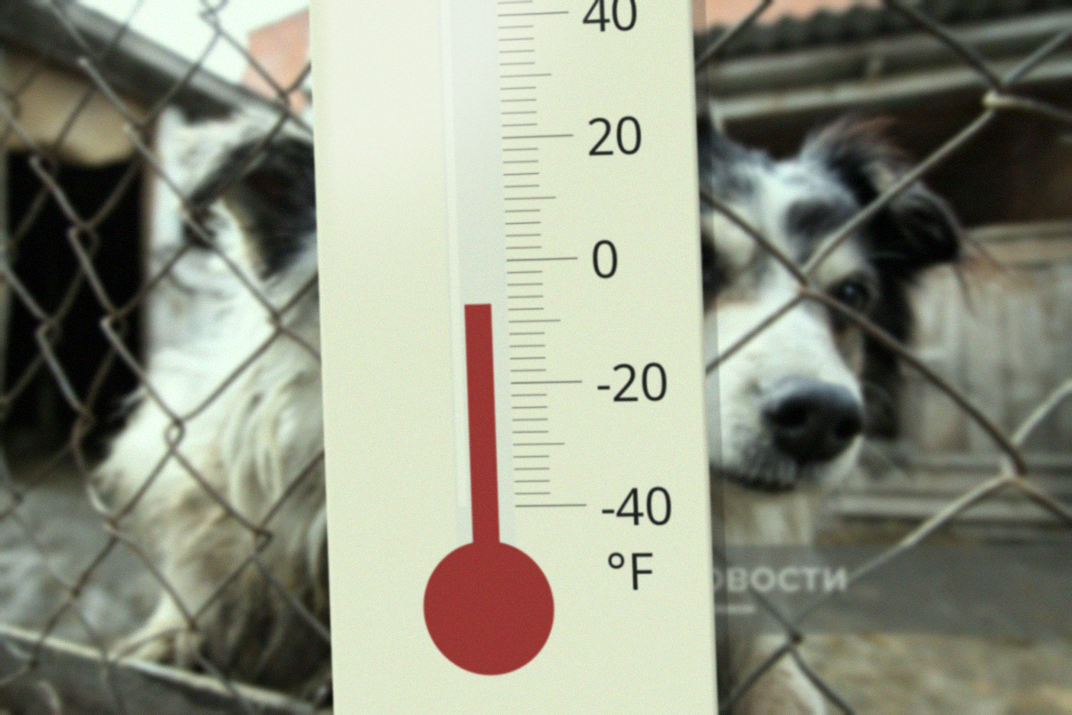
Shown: -7 °F
